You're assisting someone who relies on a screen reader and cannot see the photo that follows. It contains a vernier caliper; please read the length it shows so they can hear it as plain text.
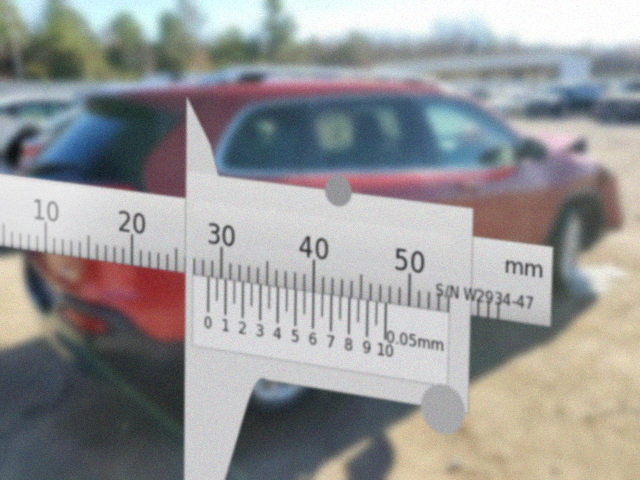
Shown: 28.6 mm
